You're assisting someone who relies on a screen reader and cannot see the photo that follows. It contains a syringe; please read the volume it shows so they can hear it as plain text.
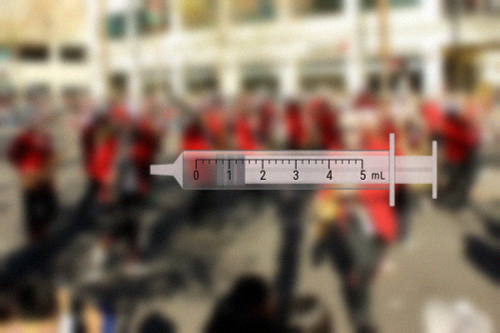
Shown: 0.6 mL
